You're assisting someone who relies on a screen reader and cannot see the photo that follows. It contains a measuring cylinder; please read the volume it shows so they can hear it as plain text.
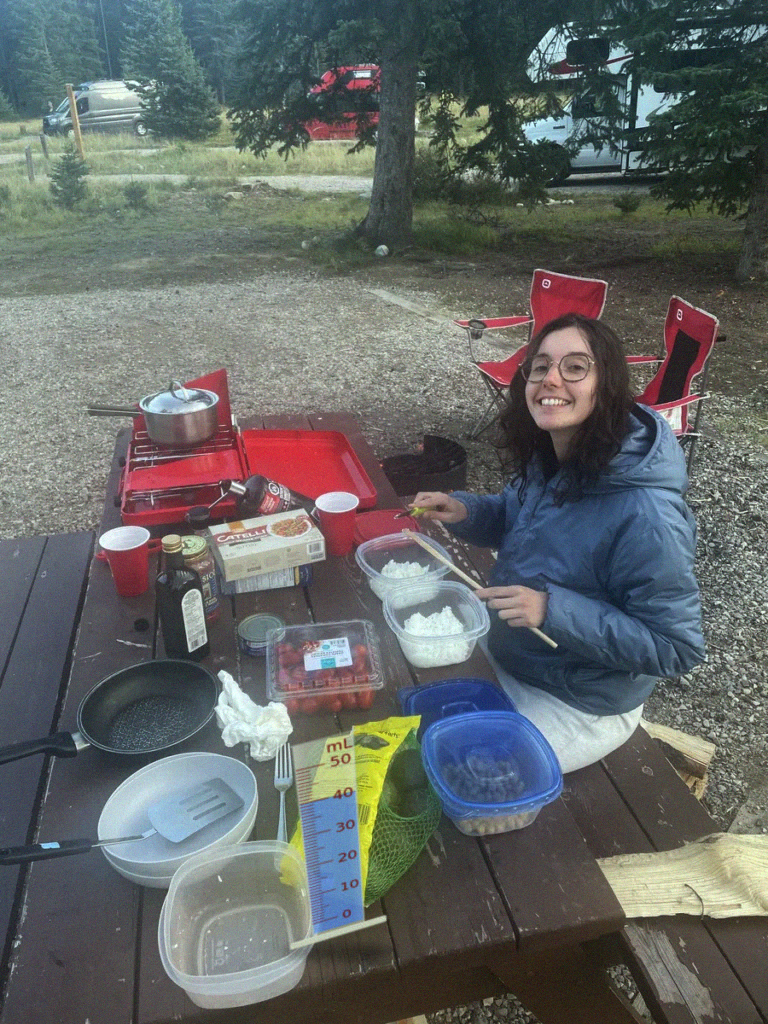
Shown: 40 mL
